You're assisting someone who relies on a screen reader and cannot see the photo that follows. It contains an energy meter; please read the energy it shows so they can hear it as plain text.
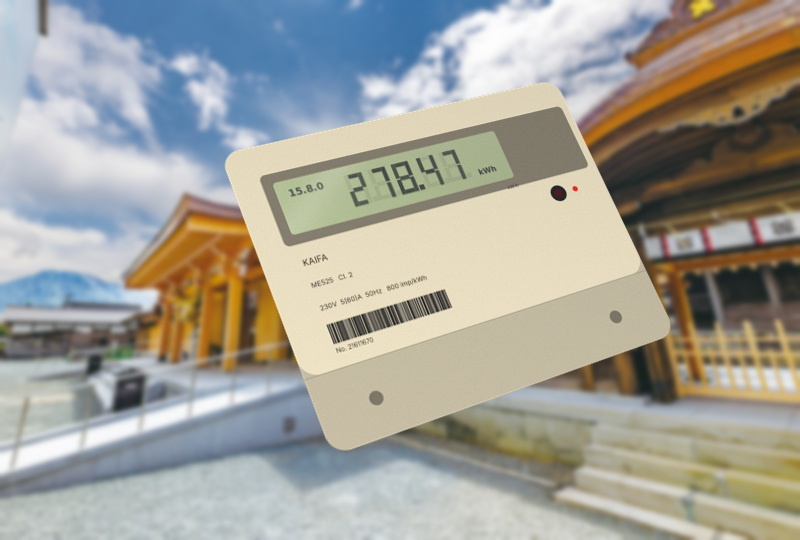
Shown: 278.47 kWh
